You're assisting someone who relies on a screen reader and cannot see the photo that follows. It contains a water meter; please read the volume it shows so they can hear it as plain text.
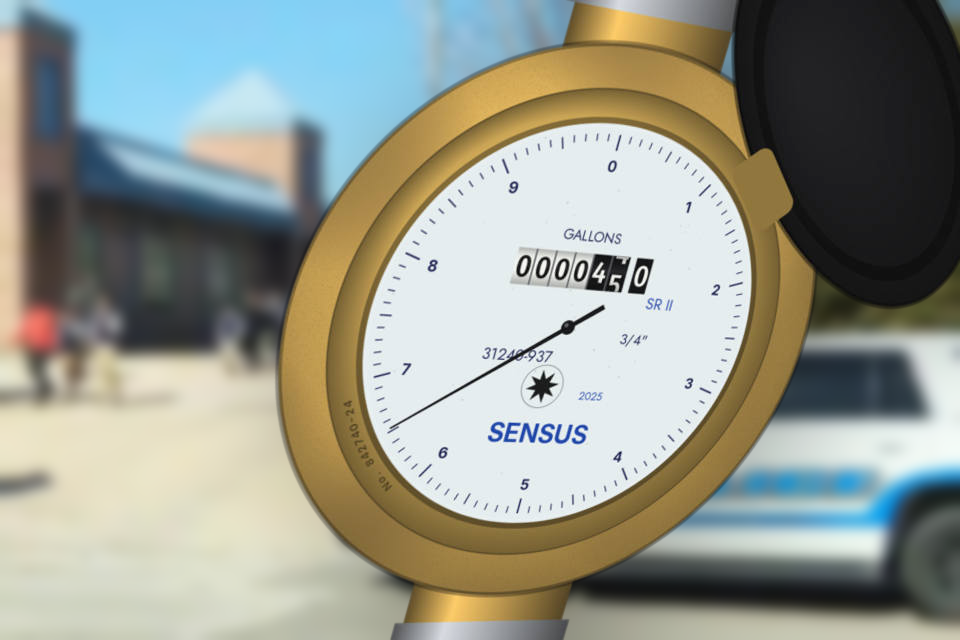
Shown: 446.5 gal
